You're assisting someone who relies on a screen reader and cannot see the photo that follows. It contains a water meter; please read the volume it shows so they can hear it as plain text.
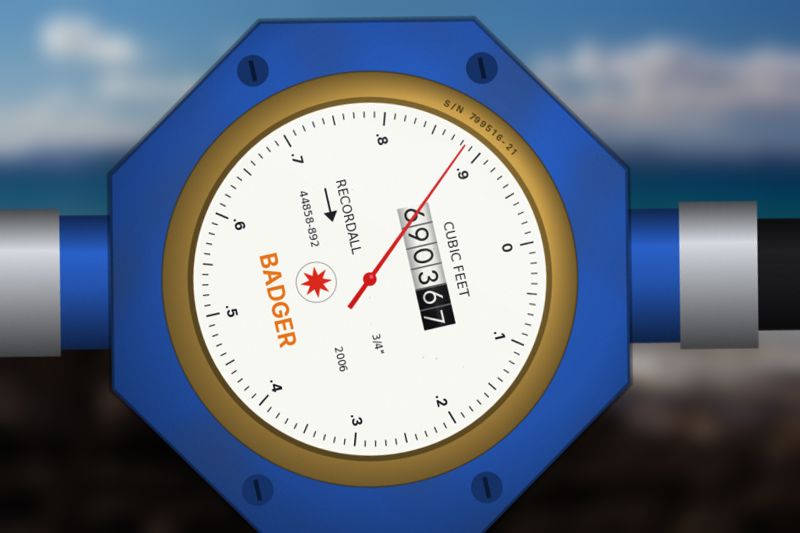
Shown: 690366.88 ft³
